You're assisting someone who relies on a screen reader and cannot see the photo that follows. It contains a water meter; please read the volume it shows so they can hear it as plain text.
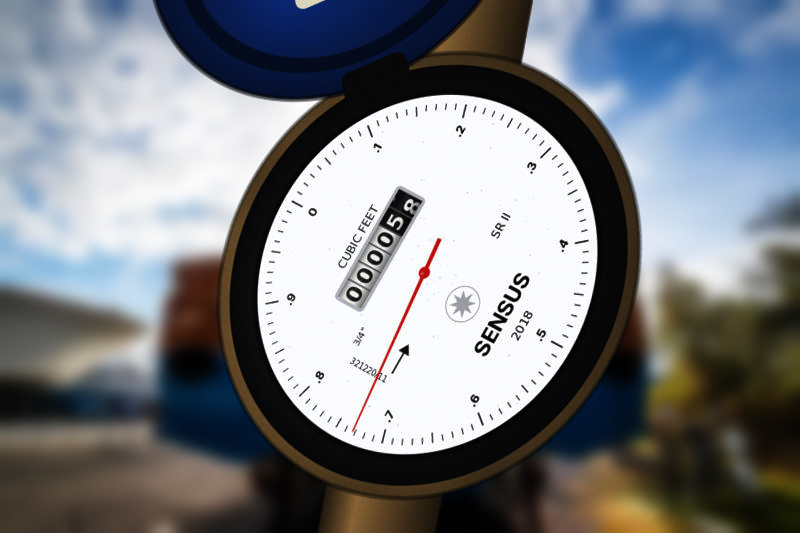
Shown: 57.73 ft³
